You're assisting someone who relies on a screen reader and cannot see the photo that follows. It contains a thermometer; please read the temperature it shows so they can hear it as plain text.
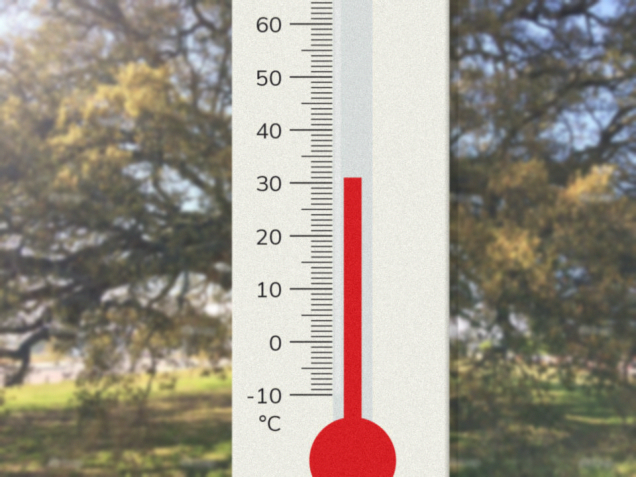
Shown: 31 °C
